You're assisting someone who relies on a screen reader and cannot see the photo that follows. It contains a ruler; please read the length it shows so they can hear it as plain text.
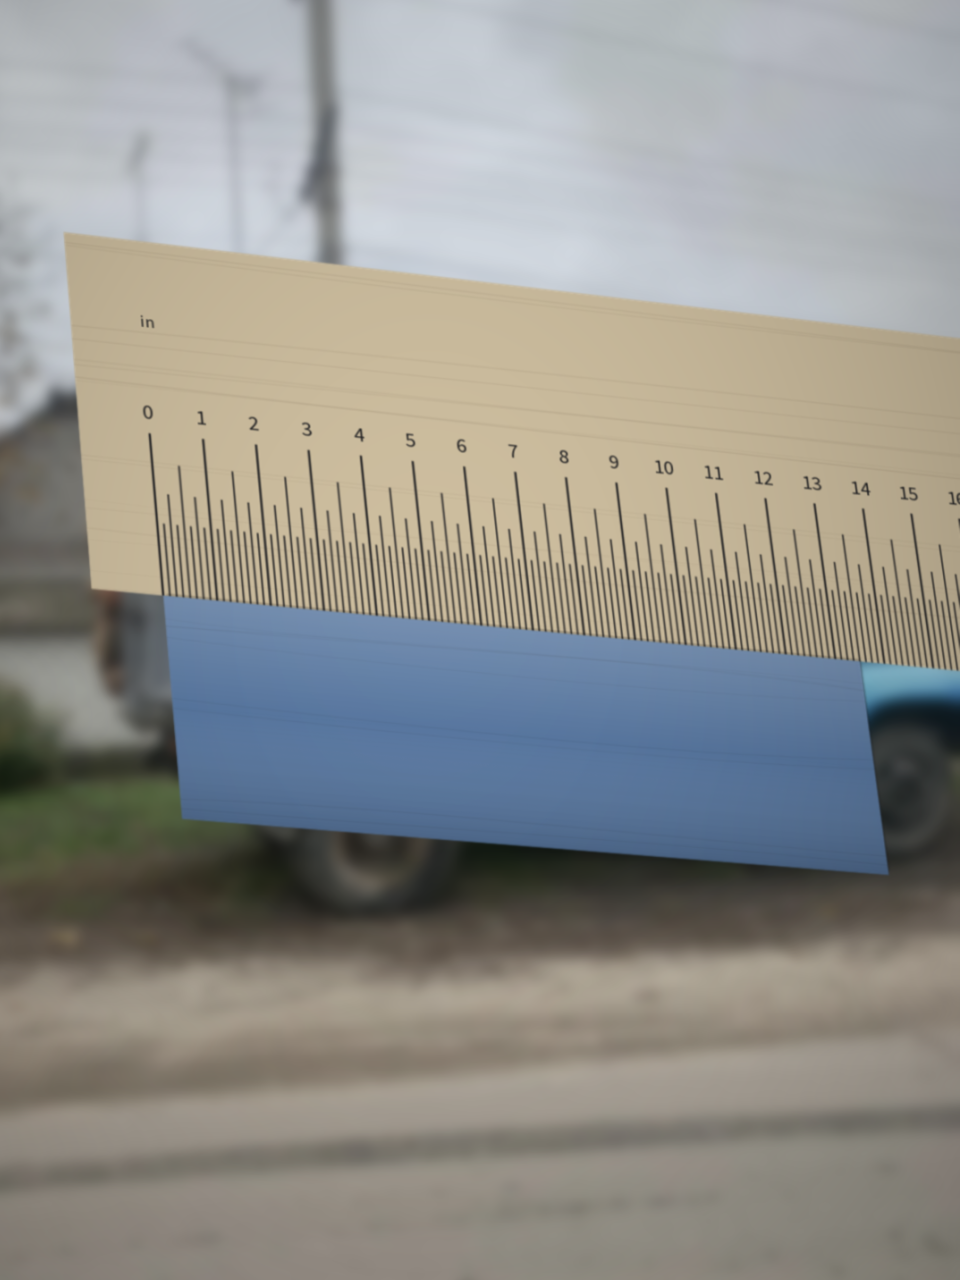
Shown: 13.5 in
